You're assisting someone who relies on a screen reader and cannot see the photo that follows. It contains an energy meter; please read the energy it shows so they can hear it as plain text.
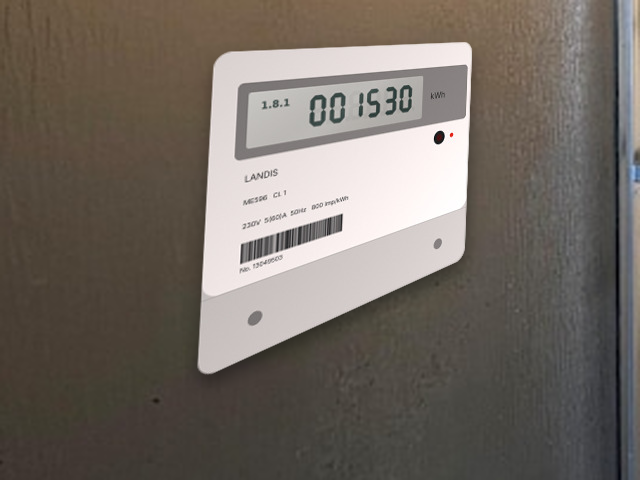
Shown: 1530 kWh
